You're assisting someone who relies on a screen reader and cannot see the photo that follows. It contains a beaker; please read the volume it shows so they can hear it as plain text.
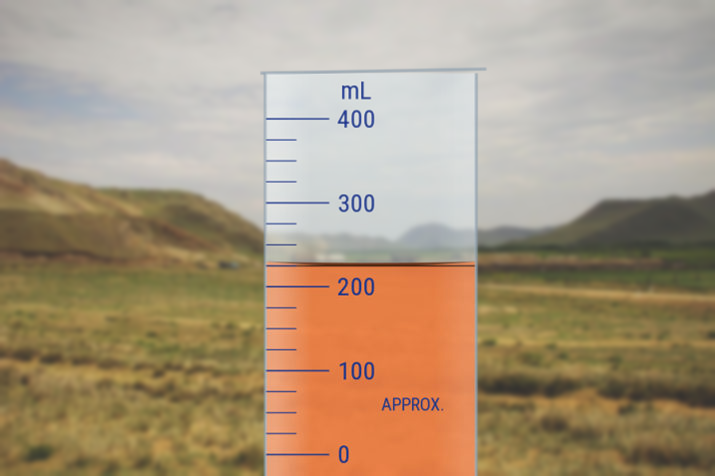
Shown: 225 mL
